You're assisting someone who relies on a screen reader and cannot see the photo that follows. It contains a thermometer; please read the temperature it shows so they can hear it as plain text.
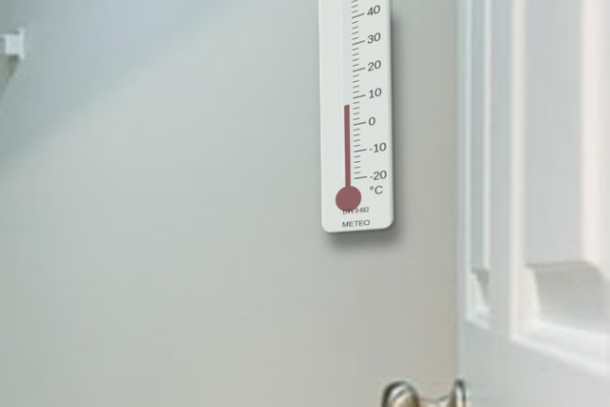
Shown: 8 °C
